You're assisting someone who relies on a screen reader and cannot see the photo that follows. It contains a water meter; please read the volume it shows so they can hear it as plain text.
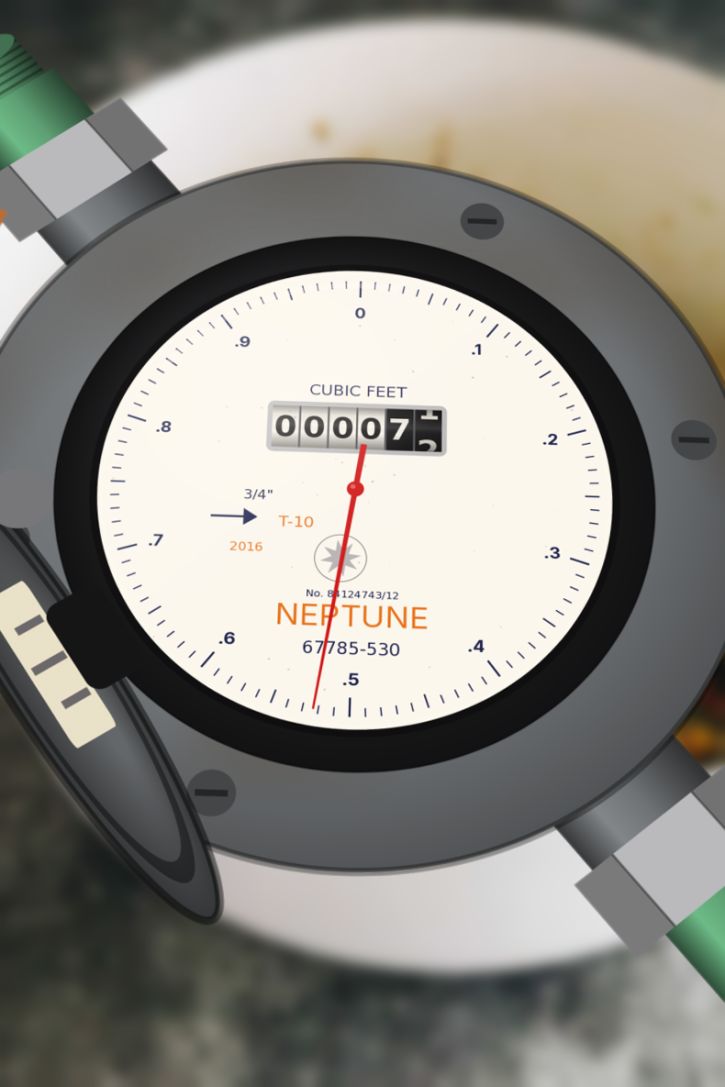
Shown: 71.52 ft³
